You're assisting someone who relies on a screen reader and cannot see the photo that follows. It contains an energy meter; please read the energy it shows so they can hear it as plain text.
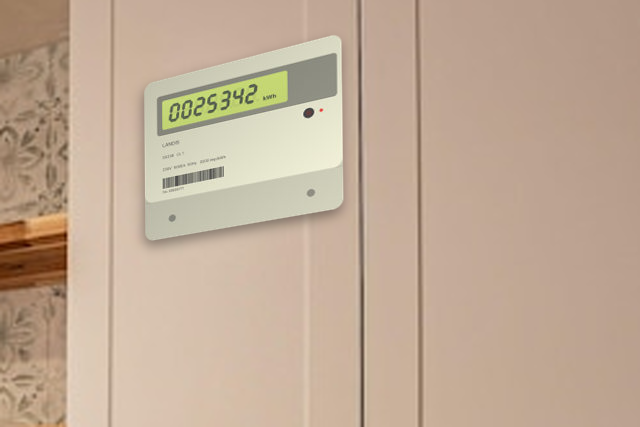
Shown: 25342 kWh
